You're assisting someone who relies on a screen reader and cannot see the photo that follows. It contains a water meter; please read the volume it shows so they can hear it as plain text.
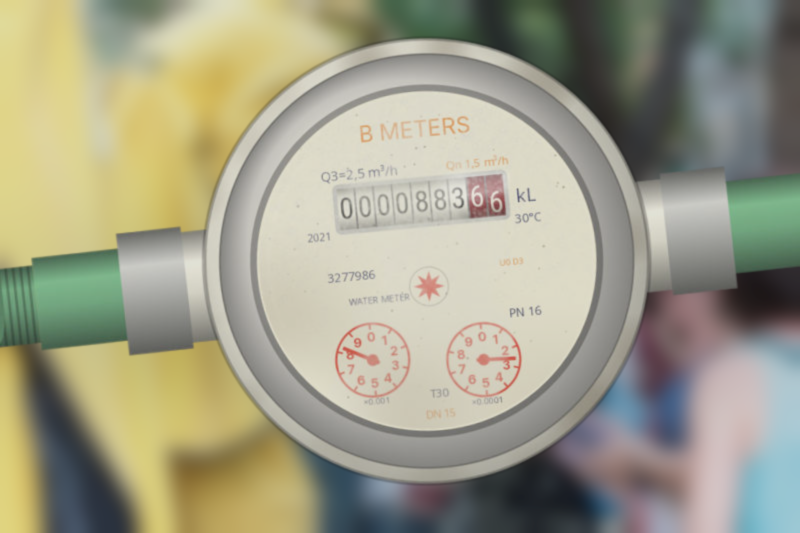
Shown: 883.6582 kL
